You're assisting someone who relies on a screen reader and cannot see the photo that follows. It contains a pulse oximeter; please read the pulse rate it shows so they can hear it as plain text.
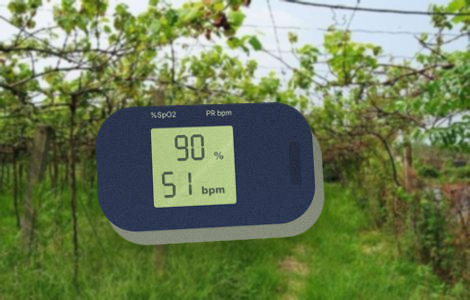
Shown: 51 bpm
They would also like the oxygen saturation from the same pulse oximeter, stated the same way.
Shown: 90 %
